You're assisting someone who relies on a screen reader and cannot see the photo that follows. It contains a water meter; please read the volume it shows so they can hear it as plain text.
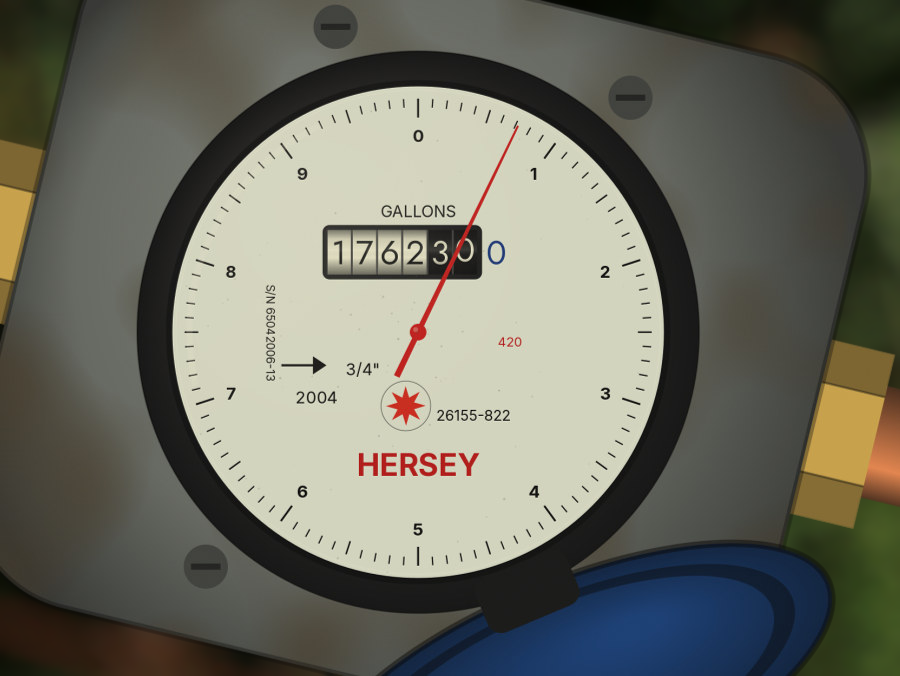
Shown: 1762300.7 gal
